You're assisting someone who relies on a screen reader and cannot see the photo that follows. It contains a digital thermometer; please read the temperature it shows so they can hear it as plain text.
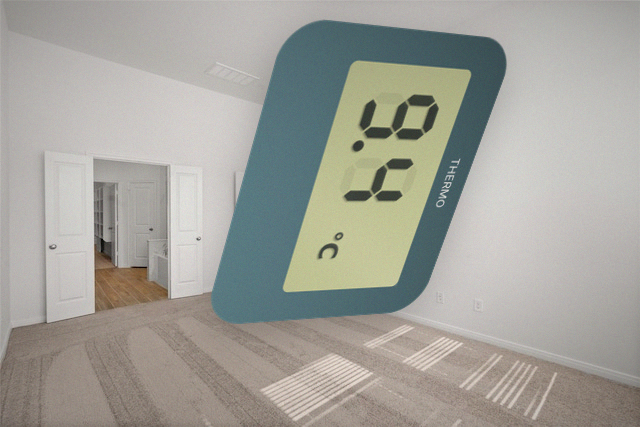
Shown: 9.4 °C
